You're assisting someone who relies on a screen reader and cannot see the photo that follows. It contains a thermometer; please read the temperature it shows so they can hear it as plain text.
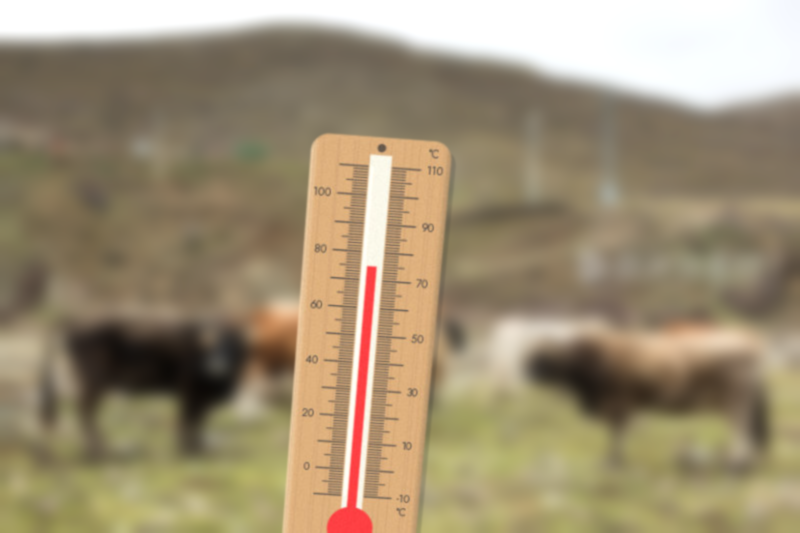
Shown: 75 °C
